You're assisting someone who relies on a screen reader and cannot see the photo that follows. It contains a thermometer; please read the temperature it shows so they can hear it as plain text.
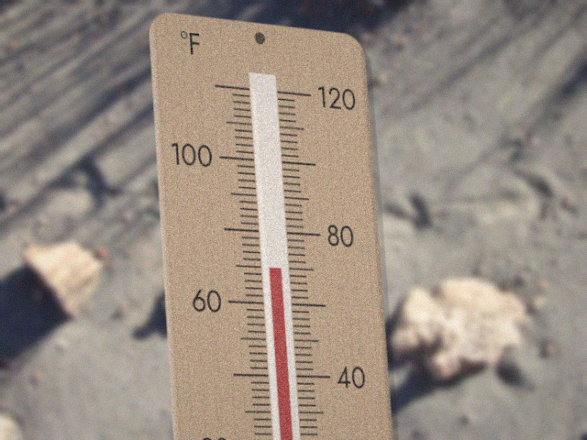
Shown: 70 °F
